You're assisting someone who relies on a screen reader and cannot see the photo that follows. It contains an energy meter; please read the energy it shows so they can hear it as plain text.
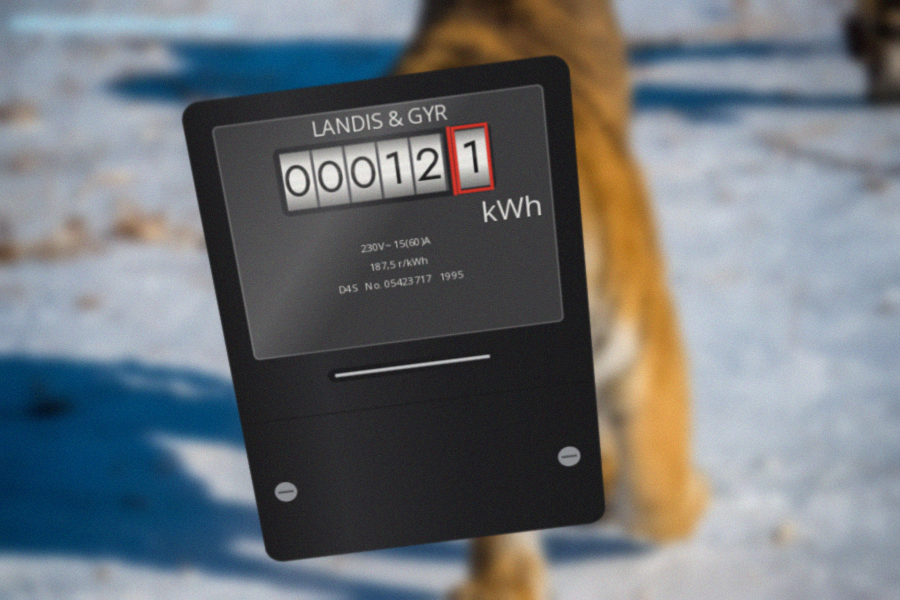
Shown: 12.1 kWh
